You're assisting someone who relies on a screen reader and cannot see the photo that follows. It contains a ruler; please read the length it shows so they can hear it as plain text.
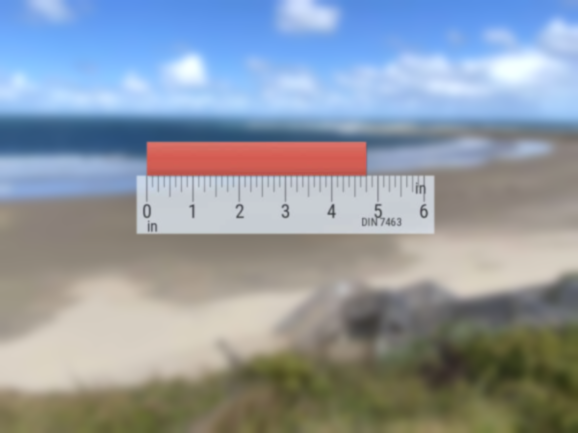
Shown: 4.75 in
